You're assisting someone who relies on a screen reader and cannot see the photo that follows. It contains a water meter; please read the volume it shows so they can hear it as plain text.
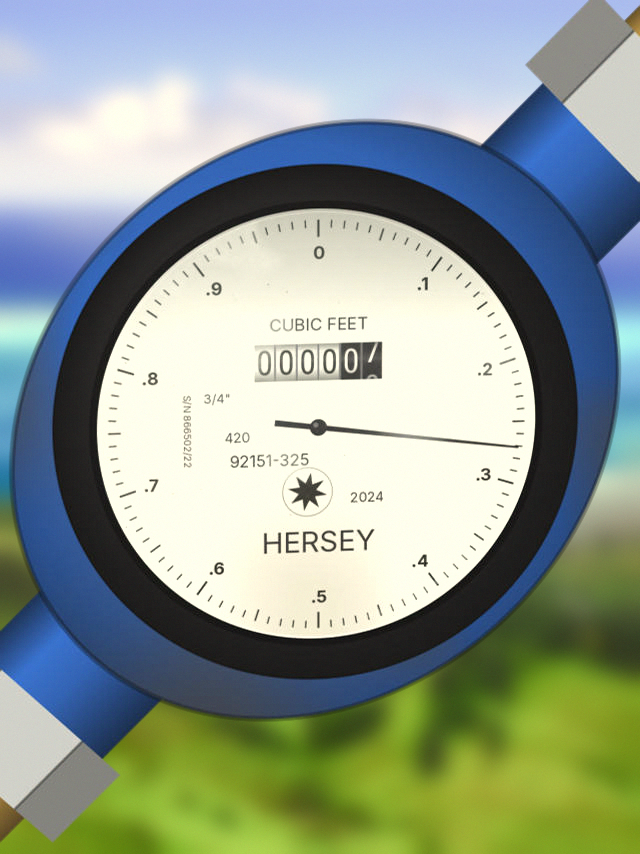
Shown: 7.27 ft³
